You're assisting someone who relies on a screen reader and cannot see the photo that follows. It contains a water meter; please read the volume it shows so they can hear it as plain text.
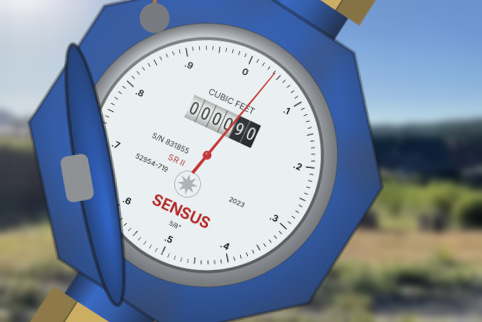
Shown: 90.04 ft³
